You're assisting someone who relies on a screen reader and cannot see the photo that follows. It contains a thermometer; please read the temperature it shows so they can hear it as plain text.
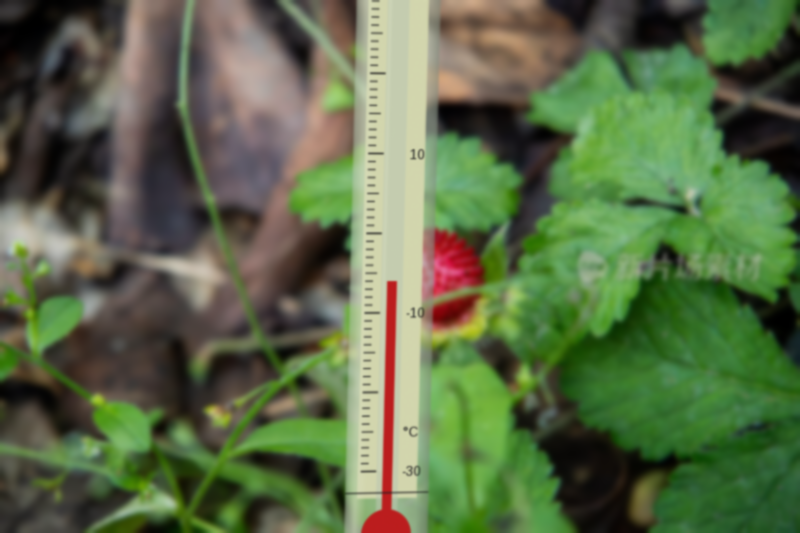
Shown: -6 °C
